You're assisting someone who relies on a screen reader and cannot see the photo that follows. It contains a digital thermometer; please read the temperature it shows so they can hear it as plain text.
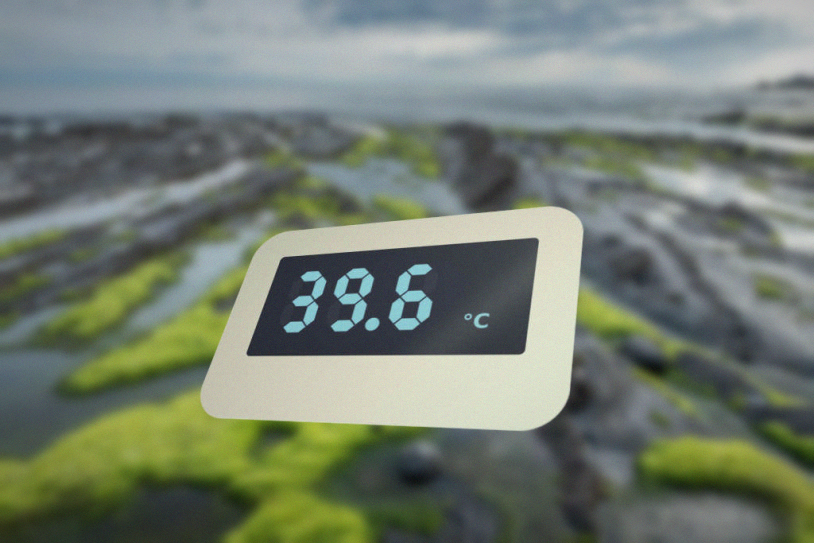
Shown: 39.6 °C
